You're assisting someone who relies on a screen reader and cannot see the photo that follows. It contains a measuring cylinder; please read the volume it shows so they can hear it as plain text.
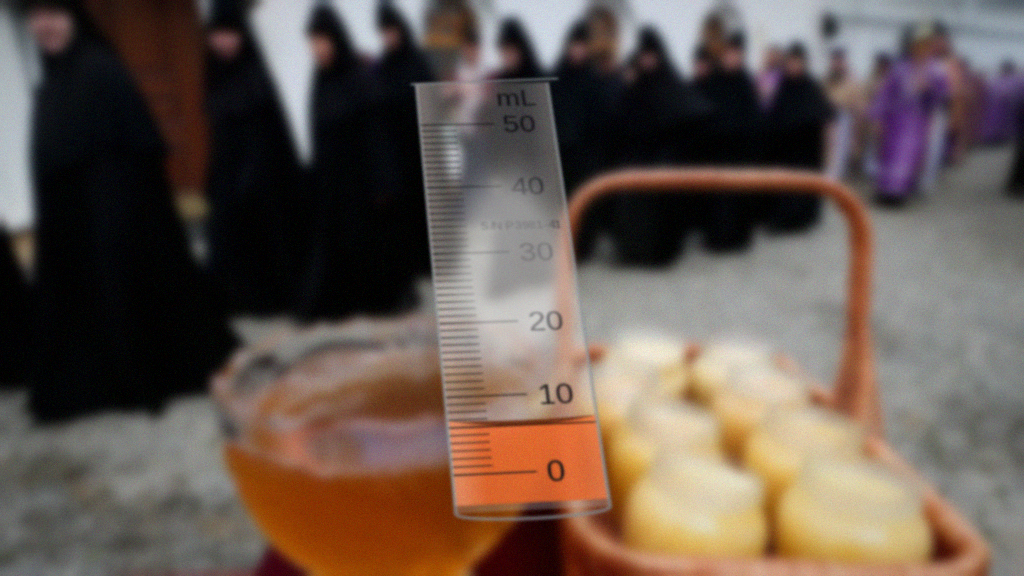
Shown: 6 mL
